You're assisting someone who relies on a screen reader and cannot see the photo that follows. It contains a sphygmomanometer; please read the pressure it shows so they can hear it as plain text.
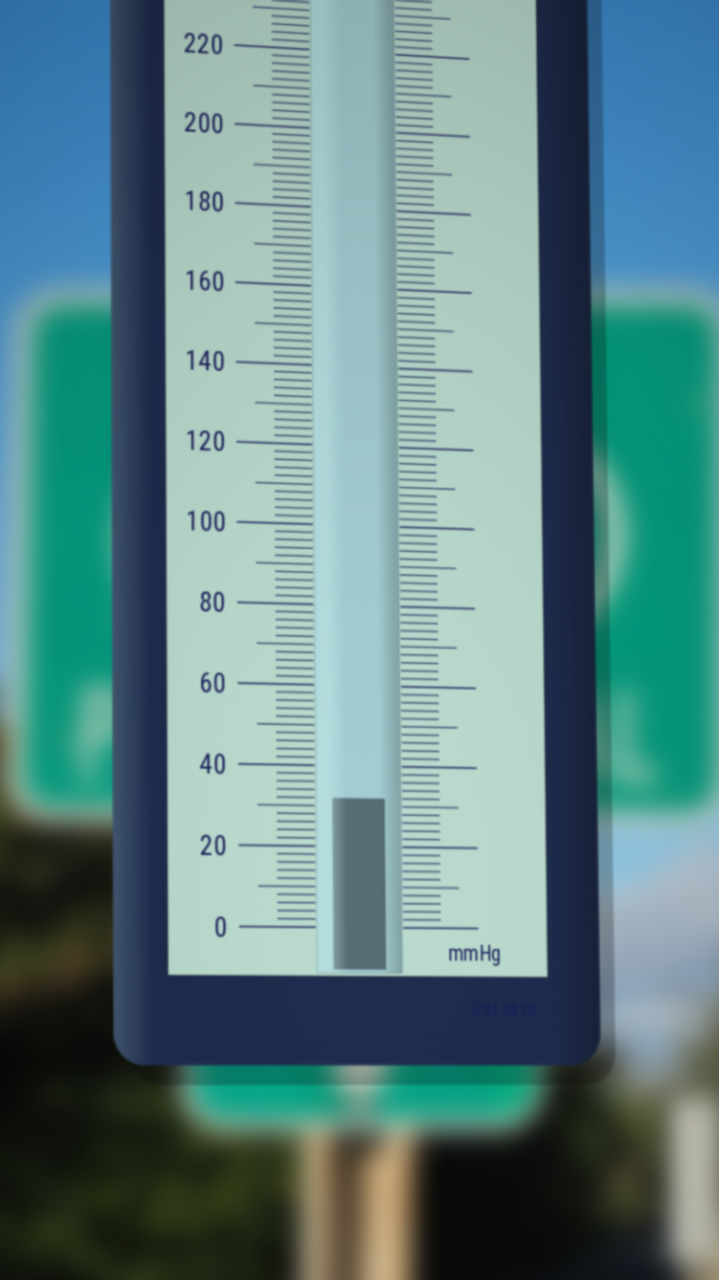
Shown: 32 mmHg
